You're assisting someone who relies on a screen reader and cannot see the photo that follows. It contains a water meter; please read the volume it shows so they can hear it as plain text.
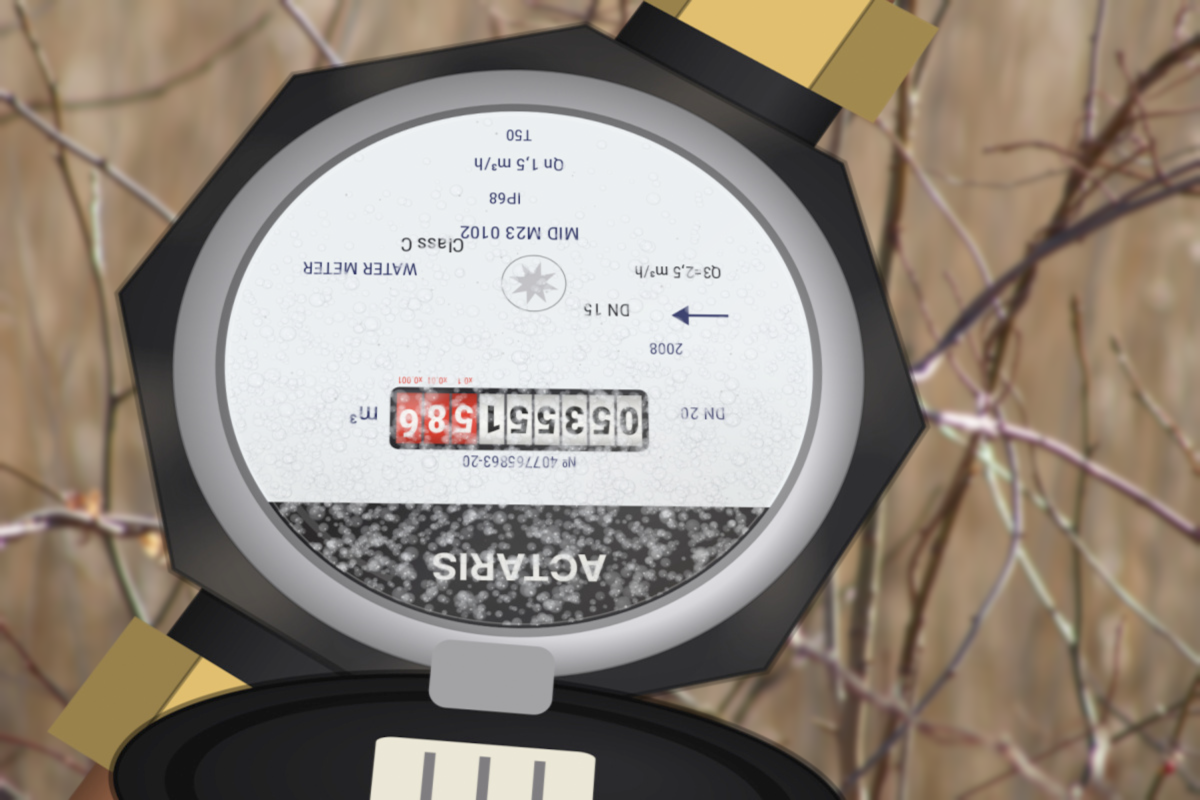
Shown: 53551.586 m³
